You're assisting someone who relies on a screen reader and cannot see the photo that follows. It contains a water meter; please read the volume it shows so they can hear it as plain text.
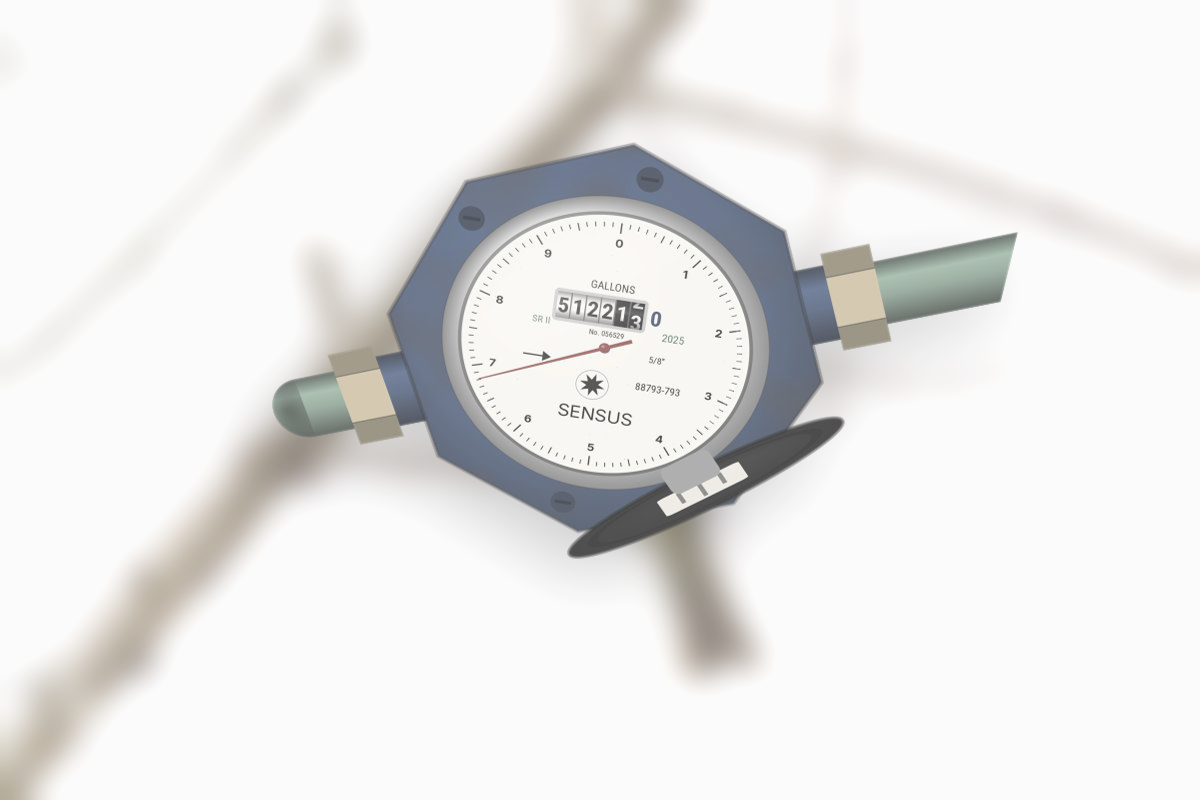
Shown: 5122126.8 gal
